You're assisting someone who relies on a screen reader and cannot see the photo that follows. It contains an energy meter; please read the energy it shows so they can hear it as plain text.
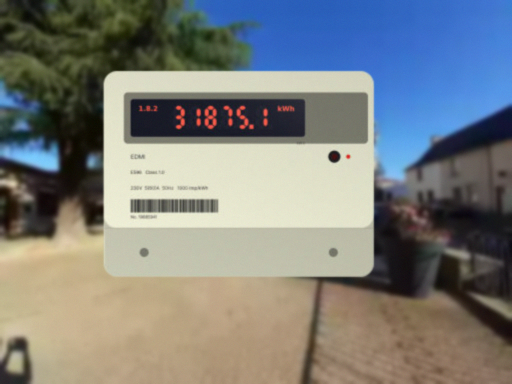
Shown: 31875.1 kWh
